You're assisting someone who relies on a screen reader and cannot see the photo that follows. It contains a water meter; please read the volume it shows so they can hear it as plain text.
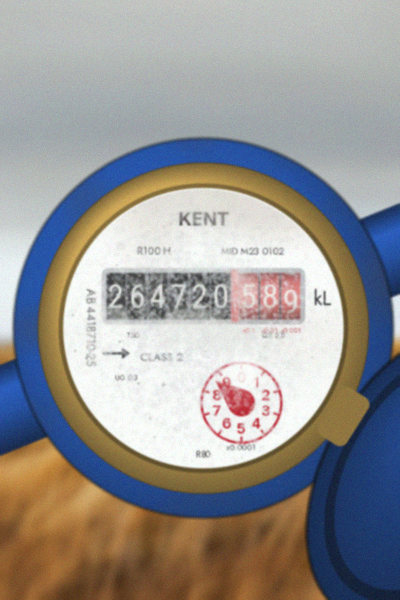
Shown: 264720.5888 kL
